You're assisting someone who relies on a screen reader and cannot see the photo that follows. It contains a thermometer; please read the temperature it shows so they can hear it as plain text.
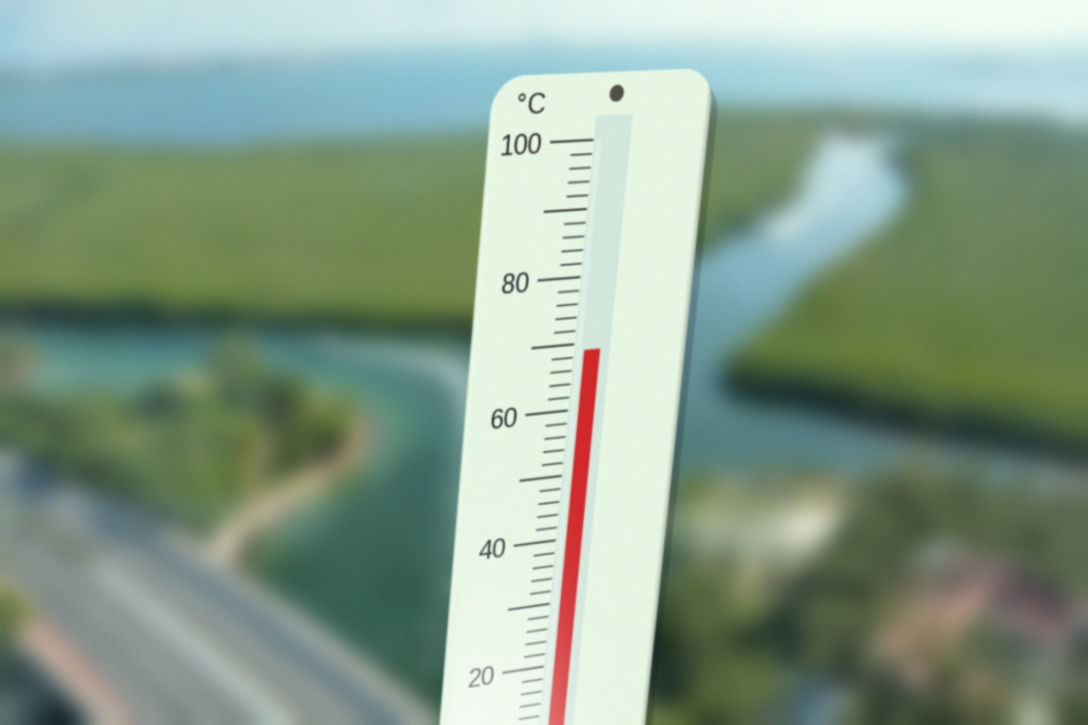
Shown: 69 °C
